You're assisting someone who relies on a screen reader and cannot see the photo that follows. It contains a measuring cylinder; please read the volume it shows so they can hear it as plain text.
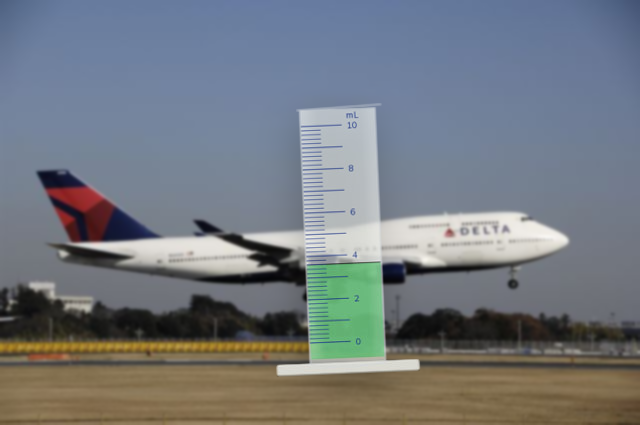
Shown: 3.6 mL
